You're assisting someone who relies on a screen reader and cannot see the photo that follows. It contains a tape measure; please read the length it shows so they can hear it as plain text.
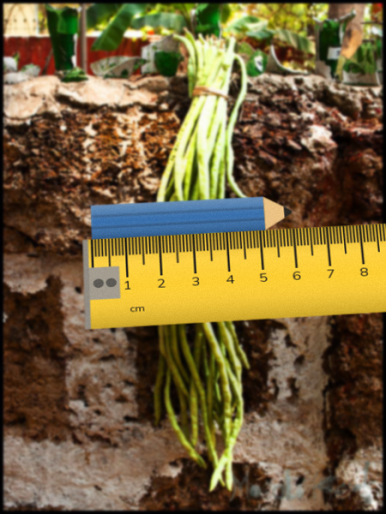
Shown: 6 cm
